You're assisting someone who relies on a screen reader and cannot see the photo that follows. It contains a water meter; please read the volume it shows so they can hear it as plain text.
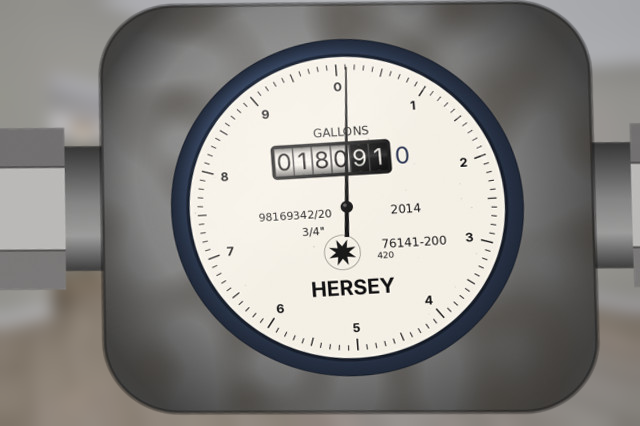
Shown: 180910.1 gal
